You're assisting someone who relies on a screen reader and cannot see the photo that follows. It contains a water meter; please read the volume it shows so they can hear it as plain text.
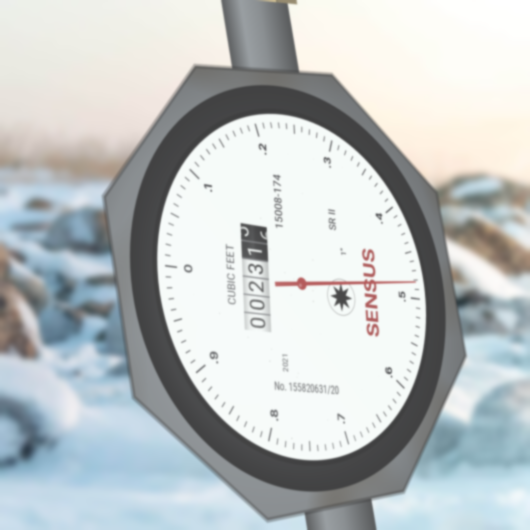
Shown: 2315.48 ft³
